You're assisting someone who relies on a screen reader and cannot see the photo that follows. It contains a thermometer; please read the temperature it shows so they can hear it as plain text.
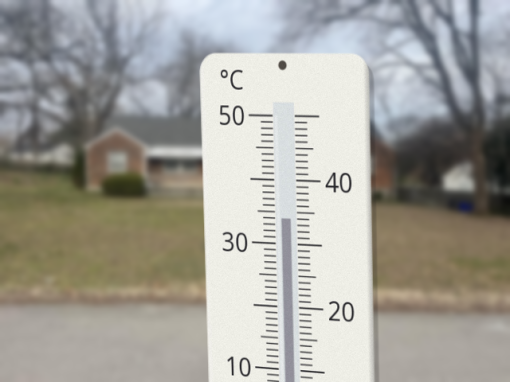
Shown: 34 °C
